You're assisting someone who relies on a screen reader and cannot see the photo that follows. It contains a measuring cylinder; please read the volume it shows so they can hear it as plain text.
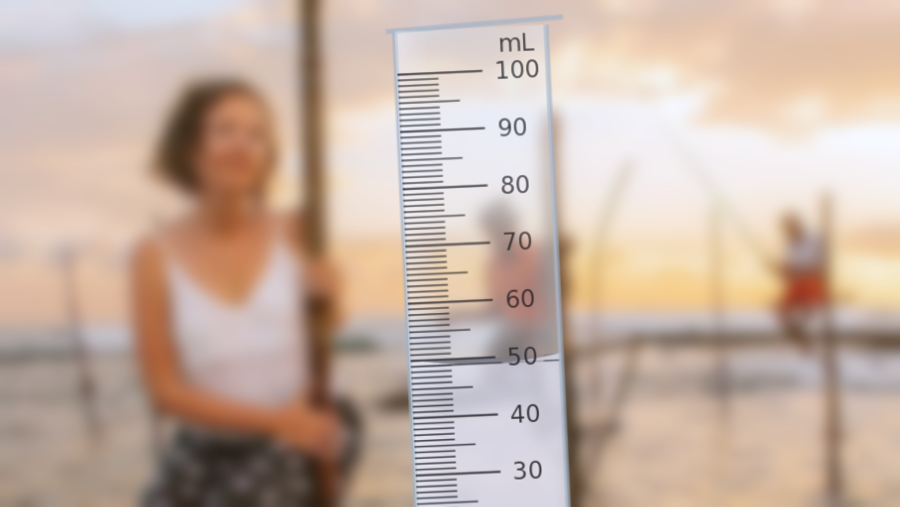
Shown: 49 mL
